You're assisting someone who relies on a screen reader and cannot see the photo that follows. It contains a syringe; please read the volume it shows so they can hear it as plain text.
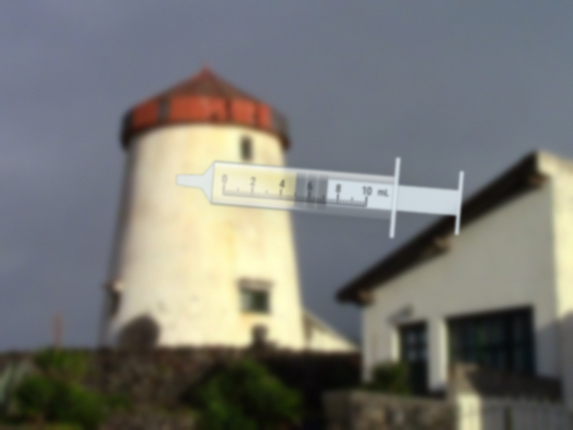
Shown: 5 mL
